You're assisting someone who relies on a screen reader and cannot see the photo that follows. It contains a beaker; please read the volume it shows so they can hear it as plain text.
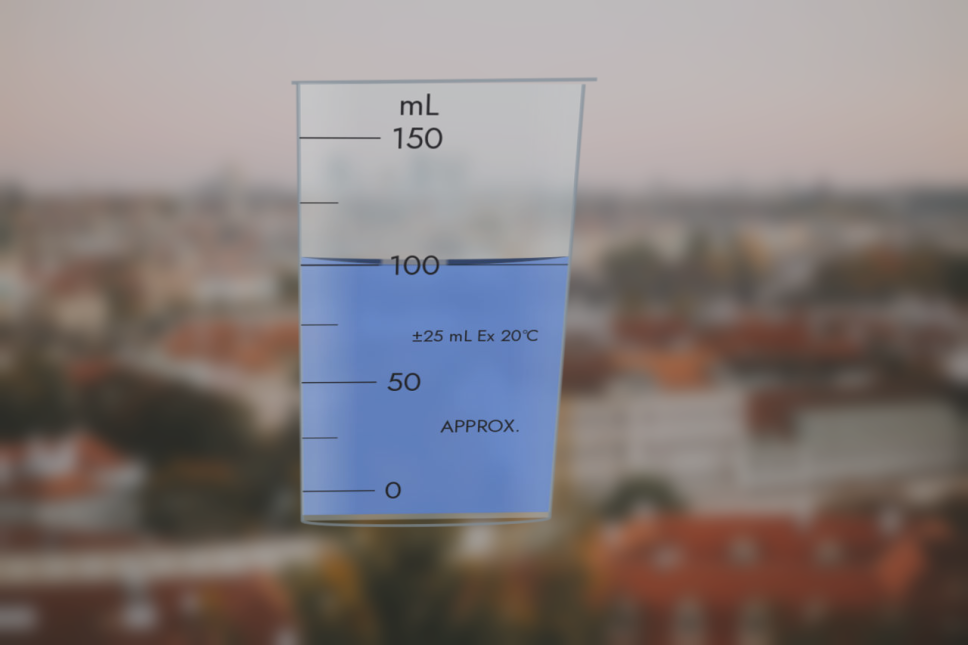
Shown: 100 mL
